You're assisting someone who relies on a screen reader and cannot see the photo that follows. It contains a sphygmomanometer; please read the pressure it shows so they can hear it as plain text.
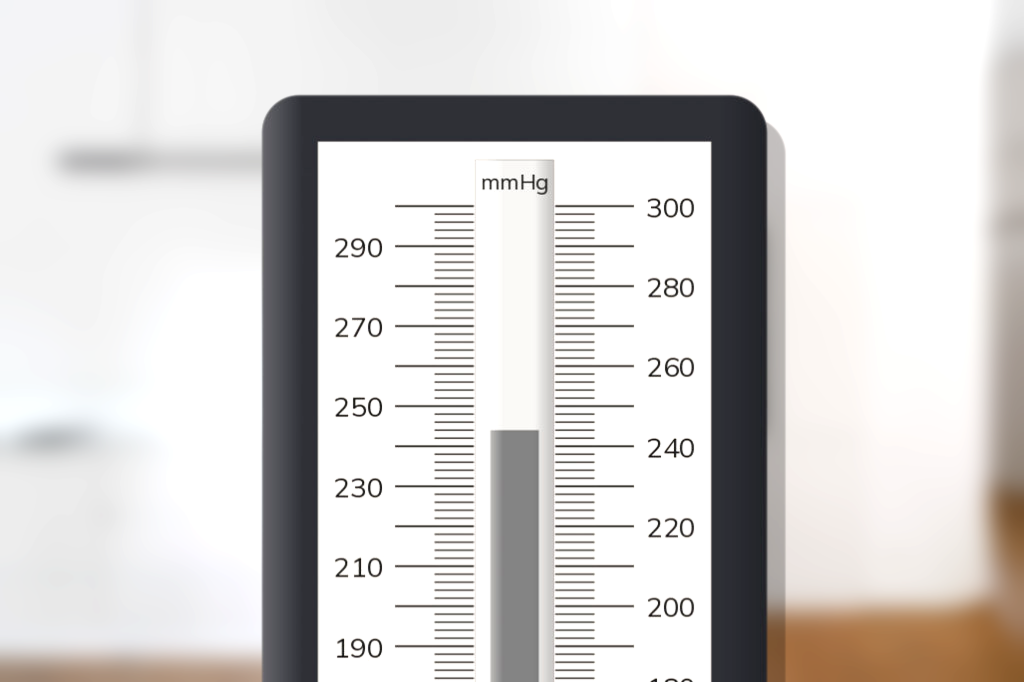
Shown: 244 mmHg
